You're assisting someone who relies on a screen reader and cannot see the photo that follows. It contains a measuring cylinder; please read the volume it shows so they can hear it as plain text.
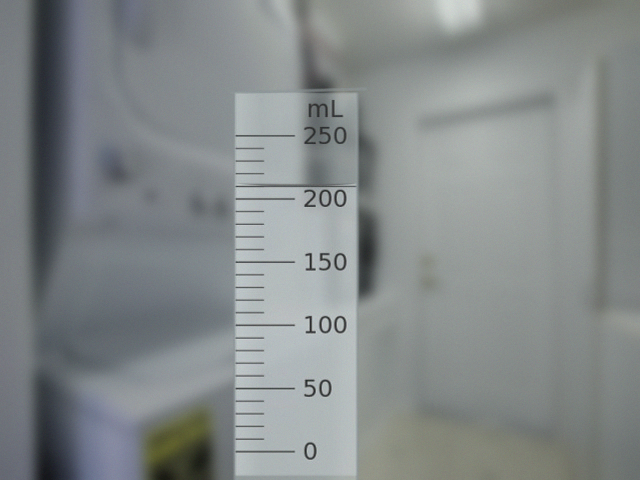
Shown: 210 mL
